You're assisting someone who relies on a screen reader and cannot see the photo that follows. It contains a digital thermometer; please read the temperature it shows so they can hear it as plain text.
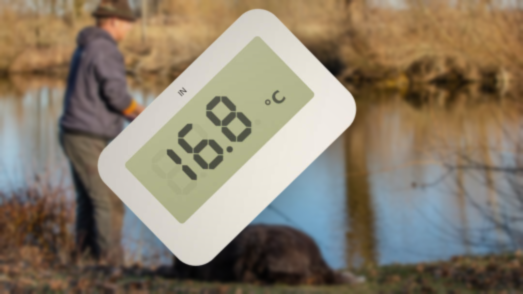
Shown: 16.8 °C
